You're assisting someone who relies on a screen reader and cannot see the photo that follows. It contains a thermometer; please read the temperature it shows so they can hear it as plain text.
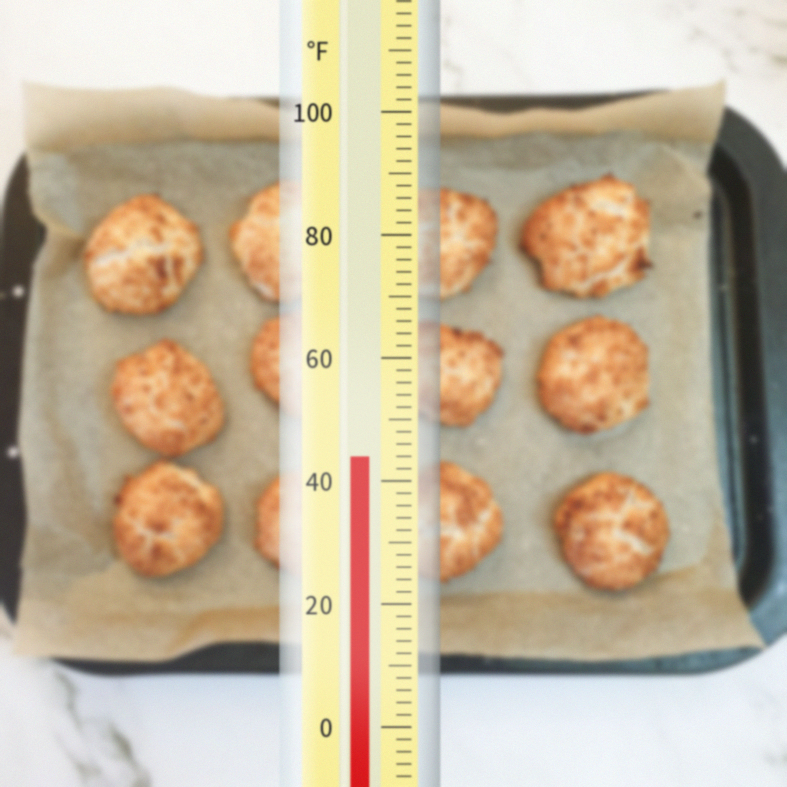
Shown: 44 °F
